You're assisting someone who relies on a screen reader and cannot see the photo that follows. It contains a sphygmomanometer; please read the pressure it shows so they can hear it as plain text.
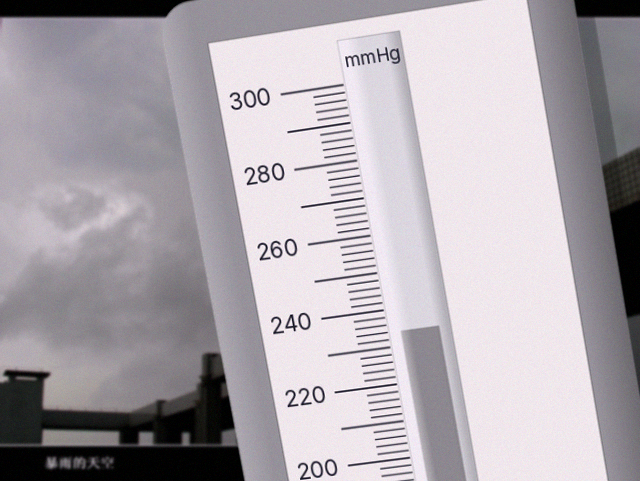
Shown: 234 mmHg
